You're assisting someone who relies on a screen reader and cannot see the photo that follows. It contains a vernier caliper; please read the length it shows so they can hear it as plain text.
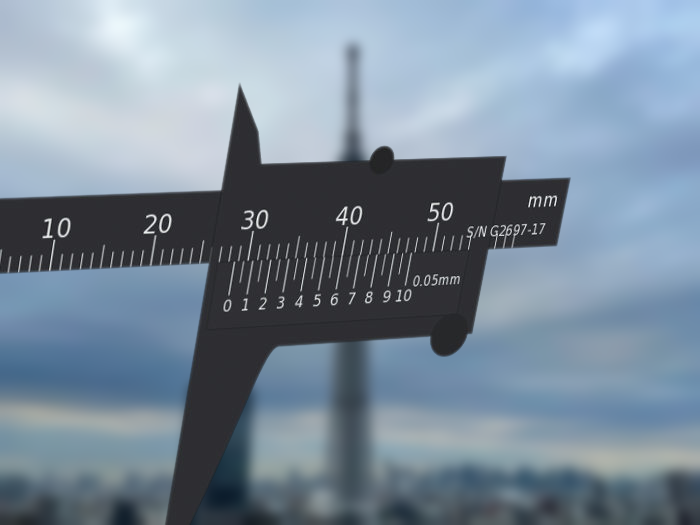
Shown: 28.6 mm
